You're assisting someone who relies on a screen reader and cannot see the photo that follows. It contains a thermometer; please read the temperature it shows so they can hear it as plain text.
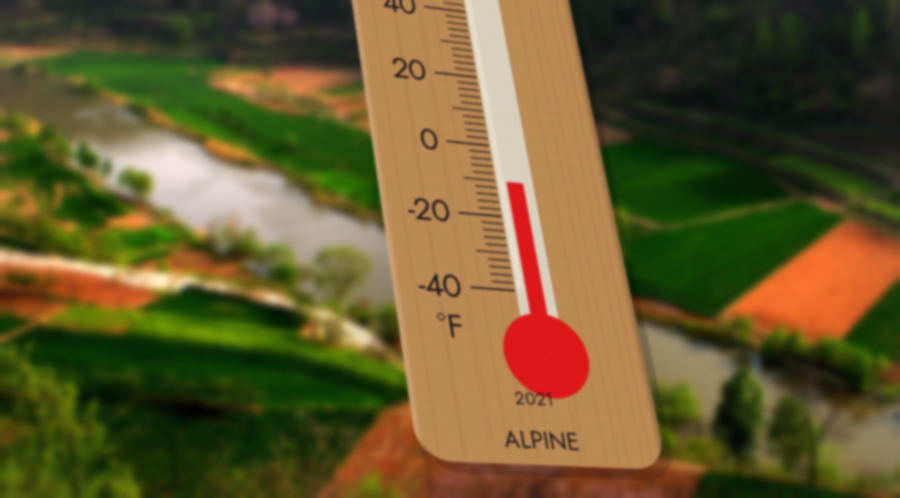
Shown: -10 °F
